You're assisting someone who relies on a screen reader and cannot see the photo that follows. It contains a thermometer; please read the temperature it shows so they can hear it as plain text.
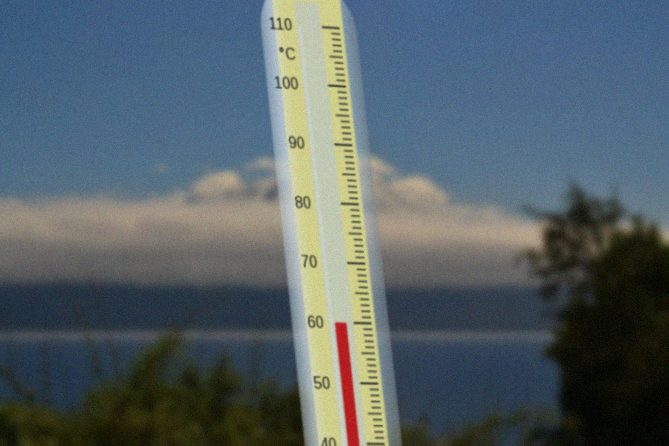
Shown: 60 °C
